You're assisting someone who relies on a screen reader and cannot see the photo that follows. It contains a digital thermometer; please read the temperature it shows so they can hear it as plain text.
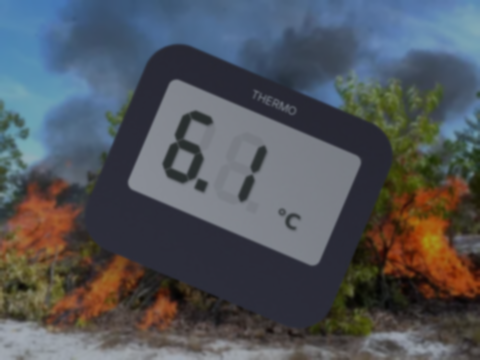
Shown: 6.1 °C
